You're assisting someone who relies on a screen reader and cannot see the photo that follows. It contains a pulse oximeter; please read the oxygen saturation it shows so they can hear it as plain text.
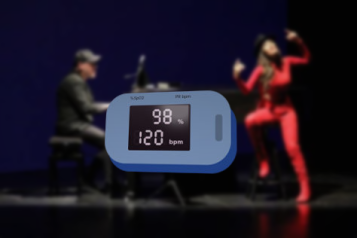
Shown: 98 %
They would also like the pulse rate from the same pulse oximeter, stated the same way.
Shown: 120 bpm
